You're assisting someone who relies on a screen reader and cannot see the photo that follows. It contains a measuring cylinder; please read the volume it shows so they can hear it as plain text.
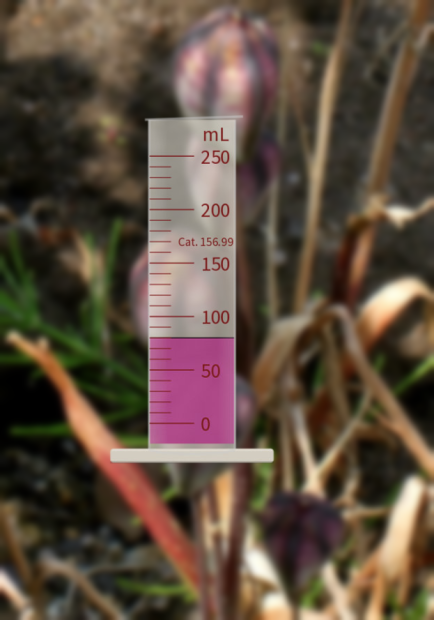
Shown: 80 mL
